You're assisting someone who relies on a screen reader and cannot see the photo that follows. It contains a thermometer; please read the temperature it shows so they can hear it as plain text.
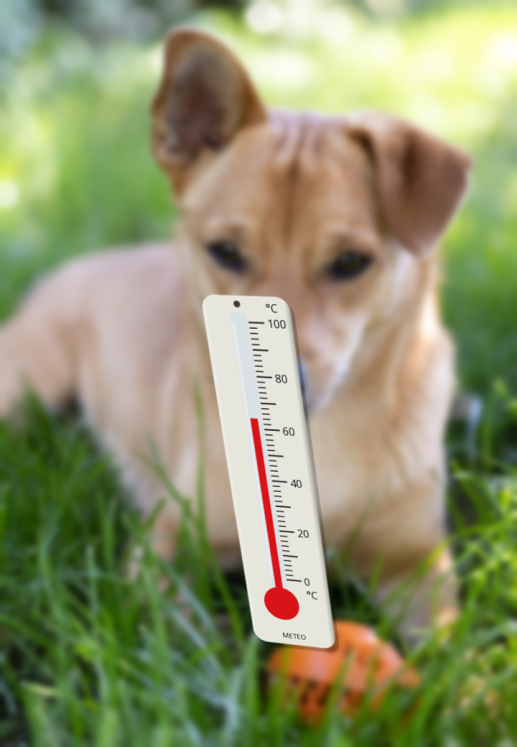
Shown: 64 °C
